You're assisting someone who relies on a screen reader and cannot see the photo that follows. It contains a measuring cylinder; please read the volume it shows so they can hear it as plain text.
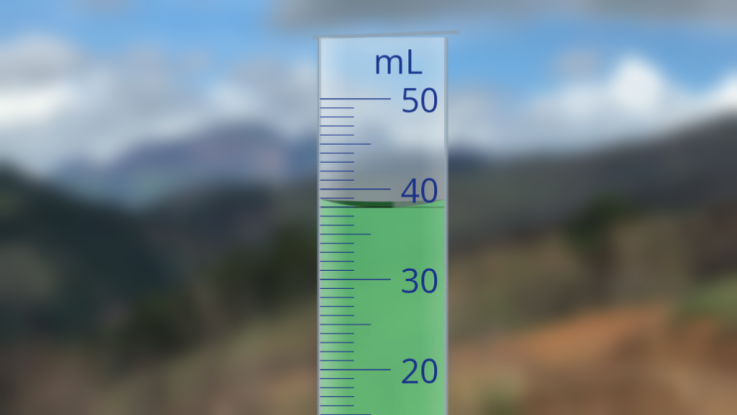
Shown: 38 mL
